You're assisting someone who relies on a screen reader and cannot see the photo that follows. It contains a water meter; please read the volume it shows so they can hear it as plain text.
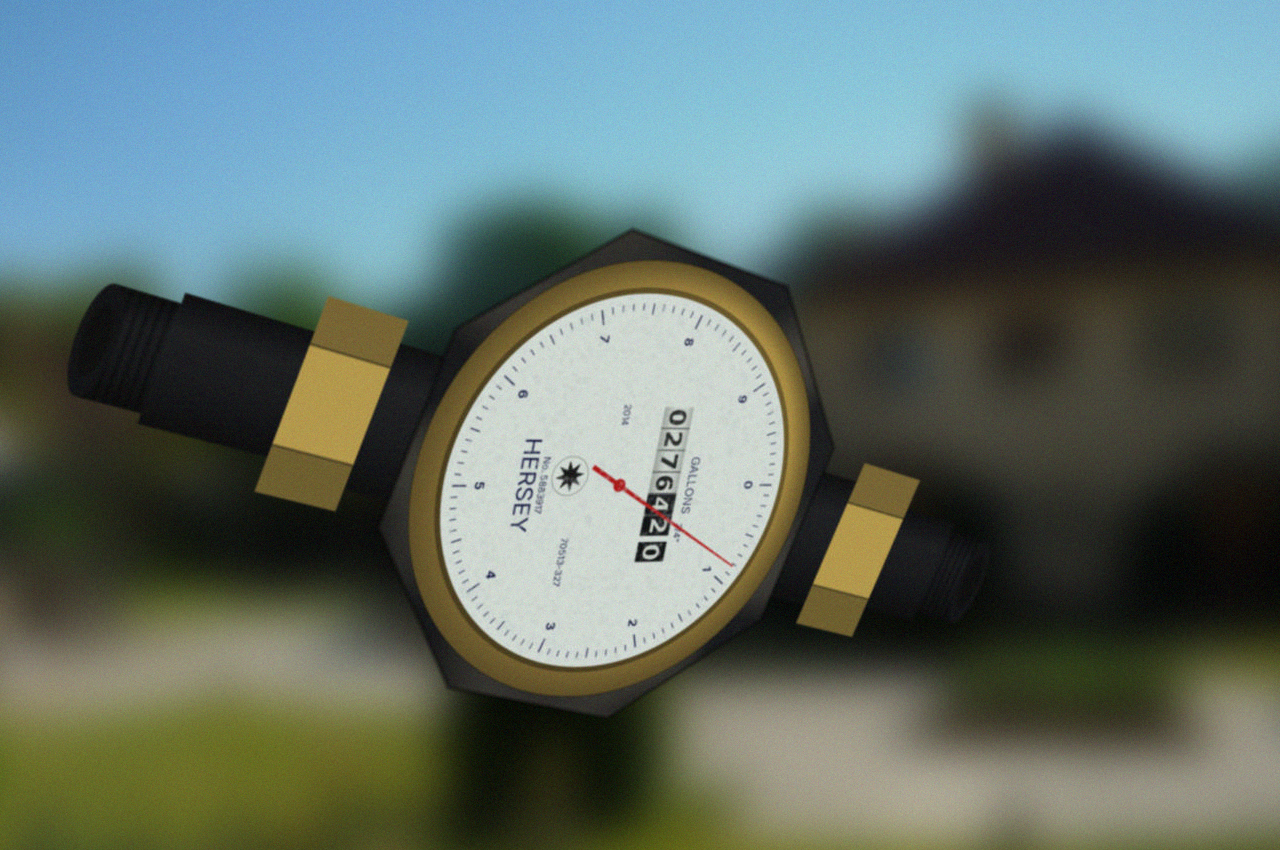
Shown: 276420.8 gal
